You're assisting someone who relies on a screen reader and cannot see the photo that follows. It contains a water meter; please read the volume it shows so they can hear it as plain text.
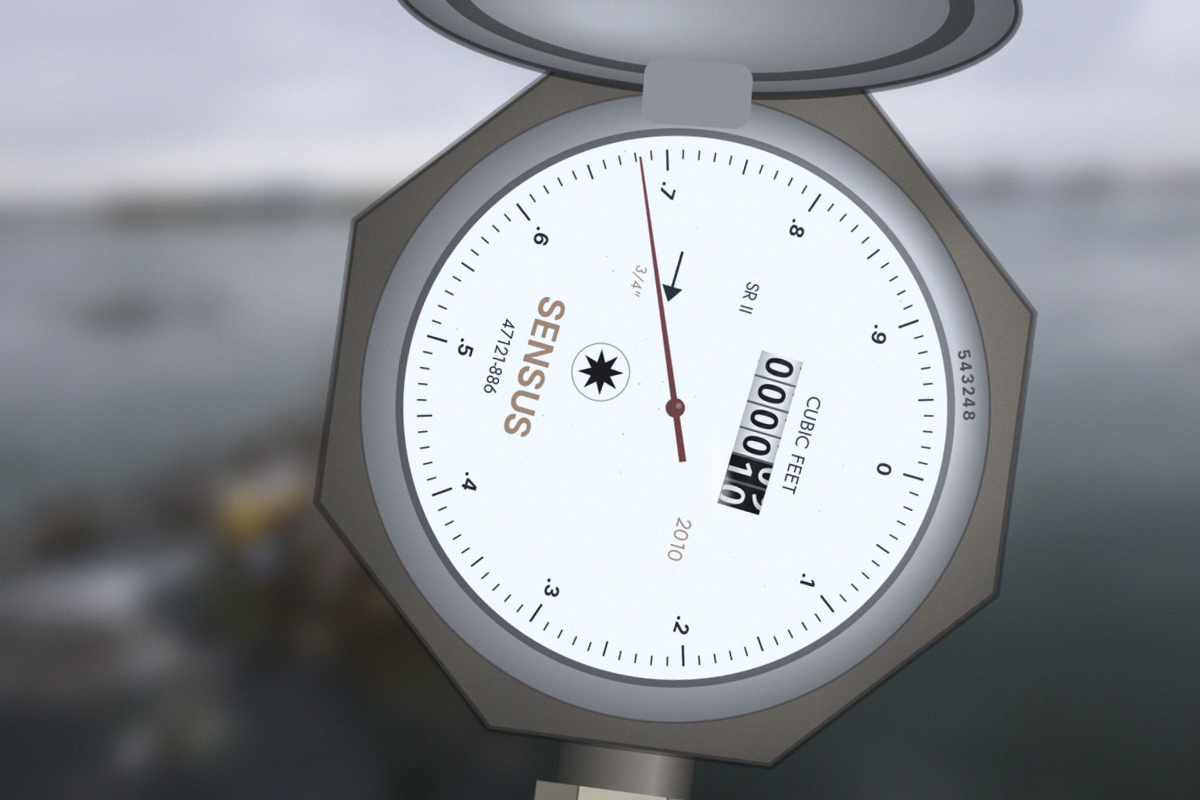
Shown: 9.68 ft³
